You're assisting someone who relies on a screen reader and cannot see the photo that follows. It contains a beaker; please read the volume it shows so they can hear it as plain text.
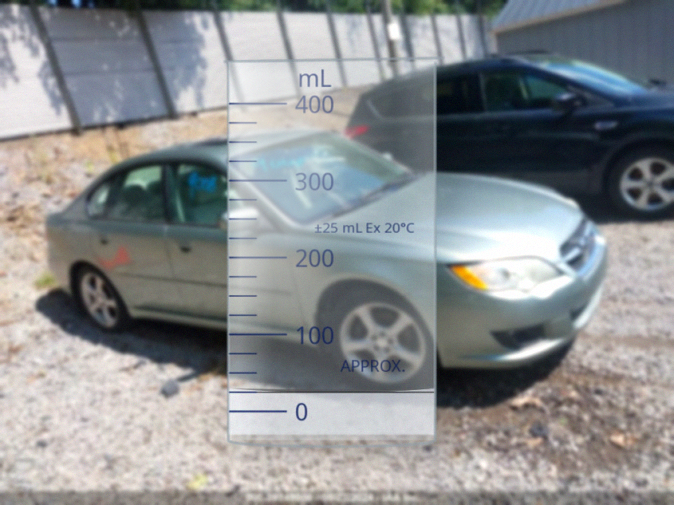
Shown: 25 mL
